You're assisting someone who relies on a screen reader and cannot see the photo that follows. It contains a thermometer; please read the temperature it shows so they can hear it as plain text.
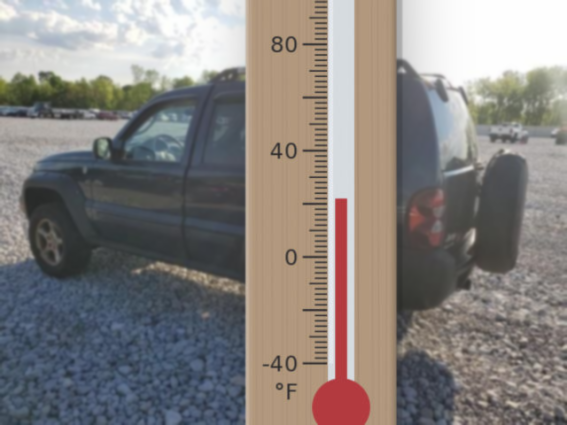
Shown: 22 °F
